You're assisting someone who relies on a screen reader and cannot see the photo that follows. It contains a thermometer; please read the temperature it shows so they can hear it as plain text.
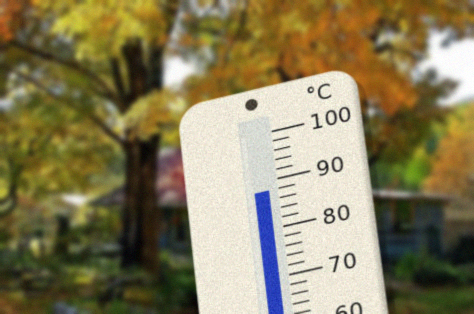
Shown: 88 °C
